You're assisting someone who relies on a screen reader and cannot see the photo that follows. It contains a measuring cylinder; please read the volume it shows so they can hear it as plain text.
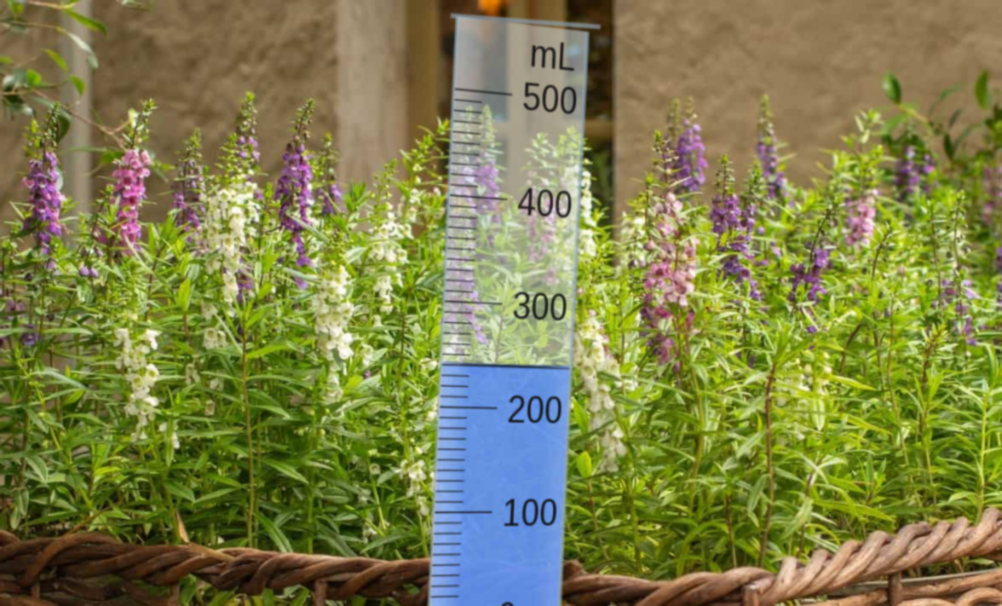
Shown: 240 mL
